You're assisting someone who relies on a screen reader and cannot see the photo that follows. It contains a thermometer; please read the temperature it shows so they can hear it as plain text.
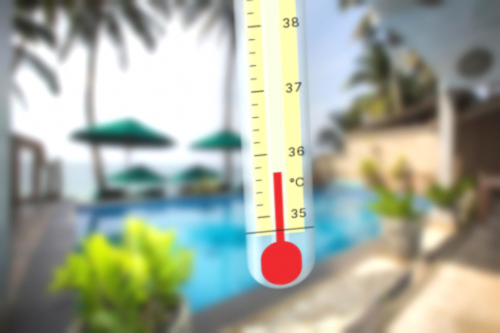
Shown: 35.7 °C
